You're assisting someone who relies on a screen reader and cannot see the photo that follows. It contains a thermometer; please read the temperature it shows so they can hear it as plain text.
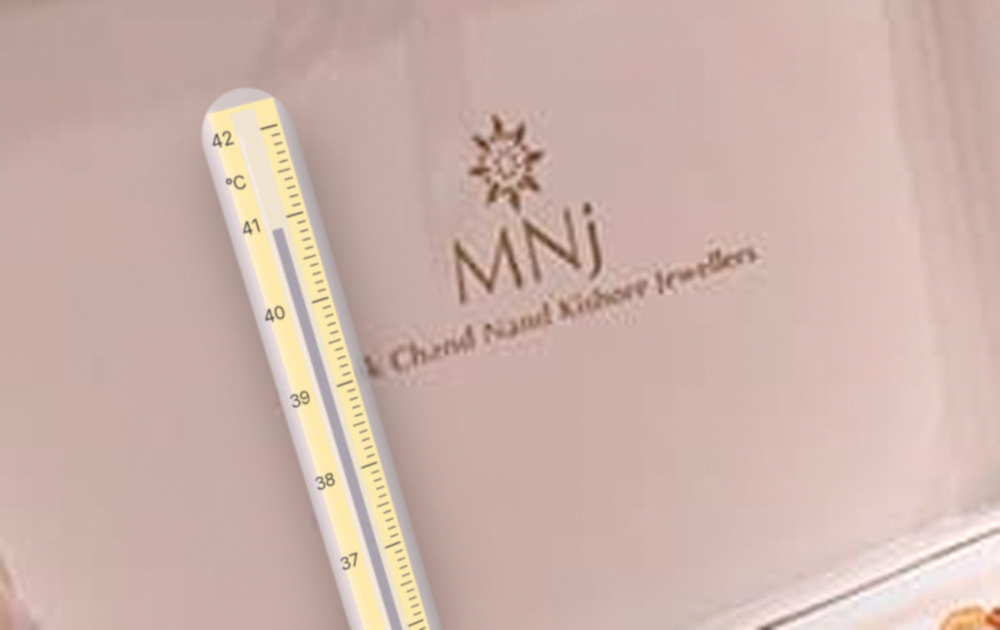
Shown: 40.9 °C
